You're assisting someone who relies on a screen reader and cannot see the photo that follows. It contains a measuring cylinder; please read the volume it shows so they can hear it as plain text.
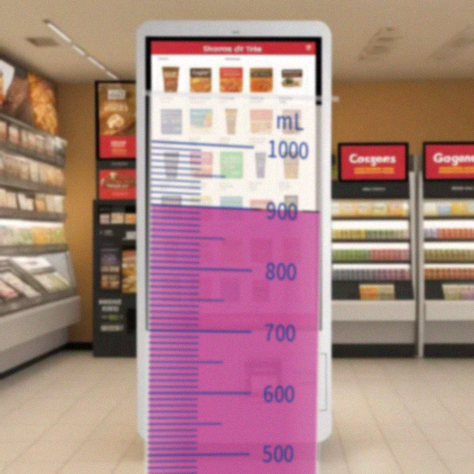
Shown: 900 mL
